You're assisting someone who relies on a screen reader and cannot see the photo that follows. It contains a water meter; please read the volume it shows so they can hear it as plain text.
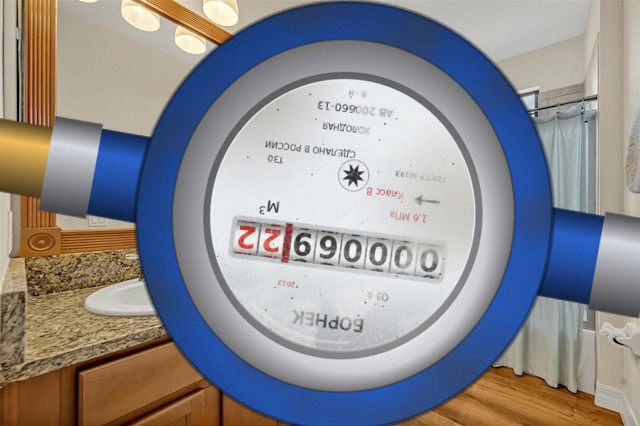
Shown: 69.22 m³
